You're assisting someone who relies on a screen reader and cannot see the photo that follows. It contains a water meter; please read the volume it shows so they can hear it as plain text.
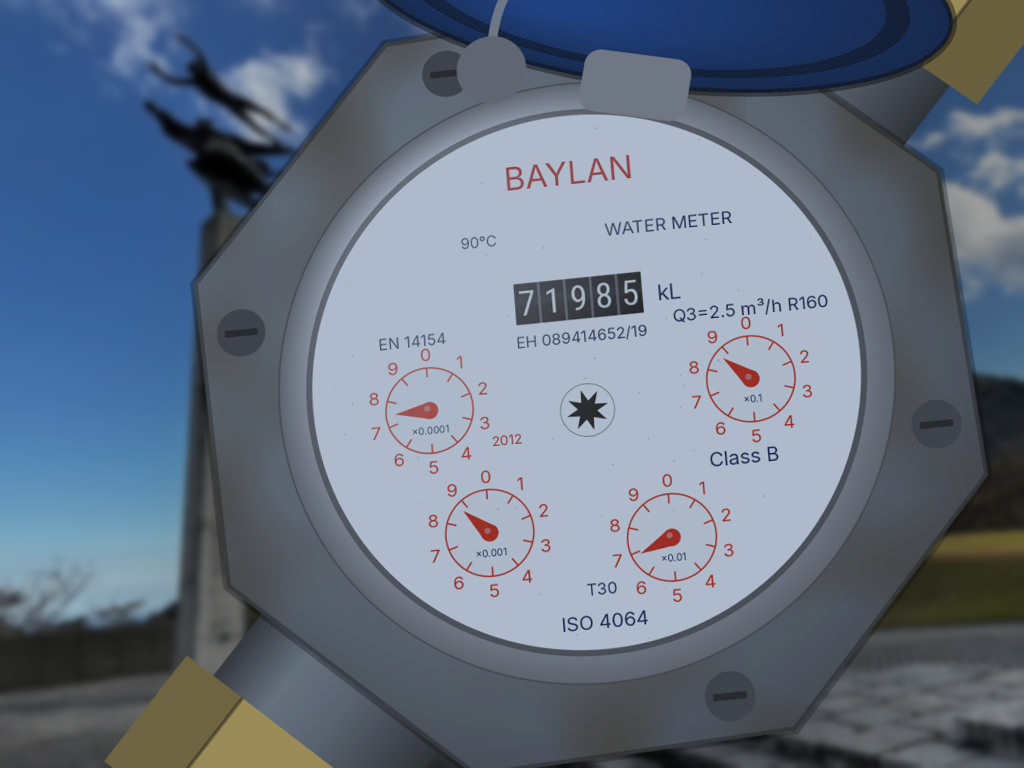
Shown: 71985.8687 kL
